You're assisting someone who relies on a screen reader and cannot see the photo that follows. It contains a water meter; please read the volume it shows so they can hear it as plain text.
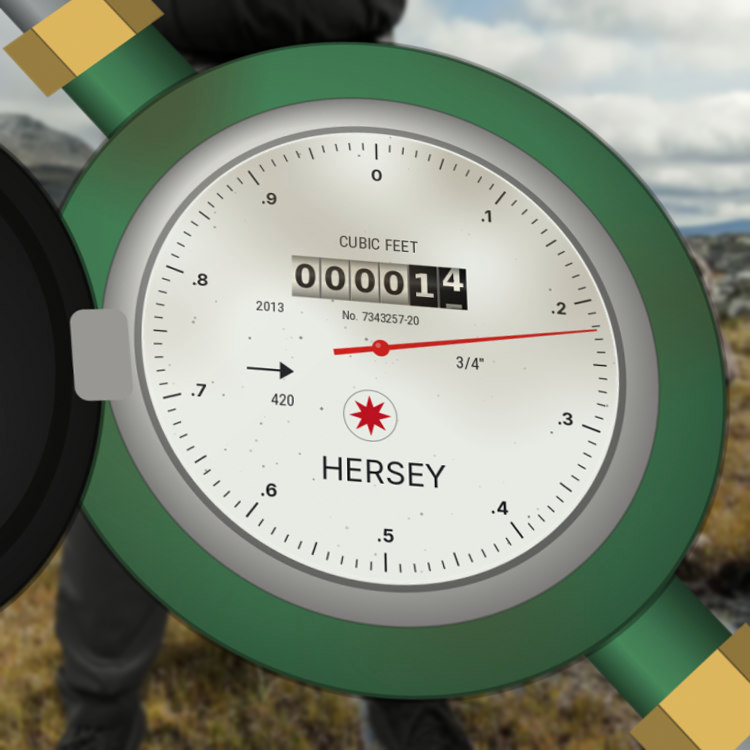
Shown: 14.22 ft³
